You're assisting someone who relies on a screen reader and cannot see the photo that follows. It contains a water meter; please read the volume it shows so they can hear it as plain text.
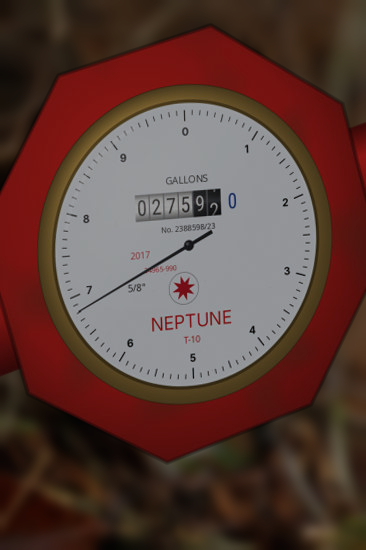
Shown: 275916.8 gal
